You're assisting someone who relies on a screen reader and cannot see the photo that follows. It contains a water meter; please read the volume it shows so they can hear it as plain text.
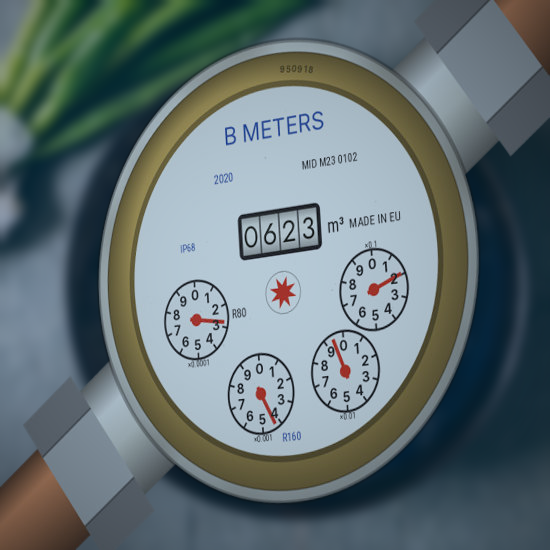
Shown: 623.1942 m³
